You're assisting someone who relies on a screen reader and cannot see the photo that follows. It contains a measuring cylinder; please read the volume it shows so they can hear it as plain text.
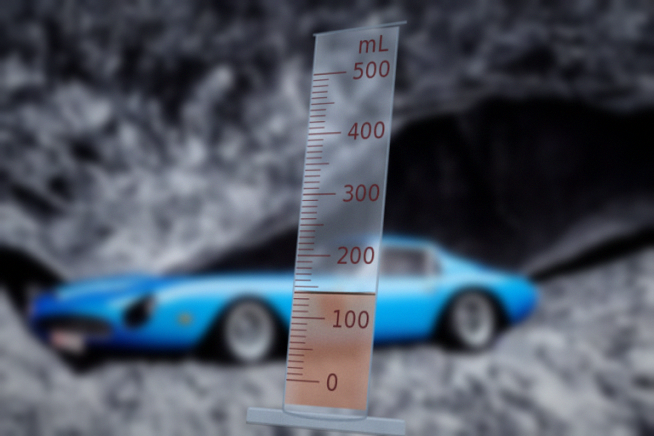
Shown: 140 mL
